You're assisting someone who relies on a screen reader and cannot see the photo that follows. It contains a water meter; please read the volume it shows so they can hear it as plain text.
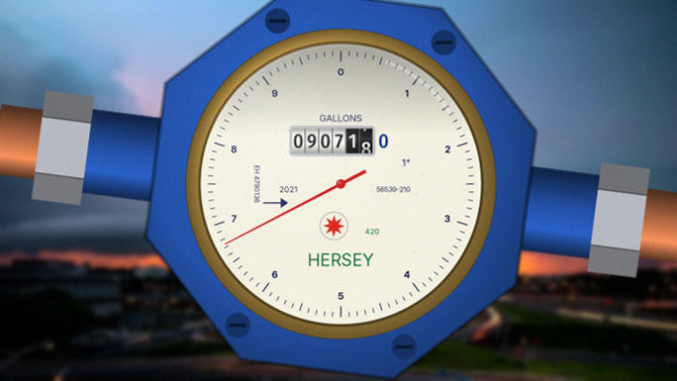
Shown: 907176.7 gal
